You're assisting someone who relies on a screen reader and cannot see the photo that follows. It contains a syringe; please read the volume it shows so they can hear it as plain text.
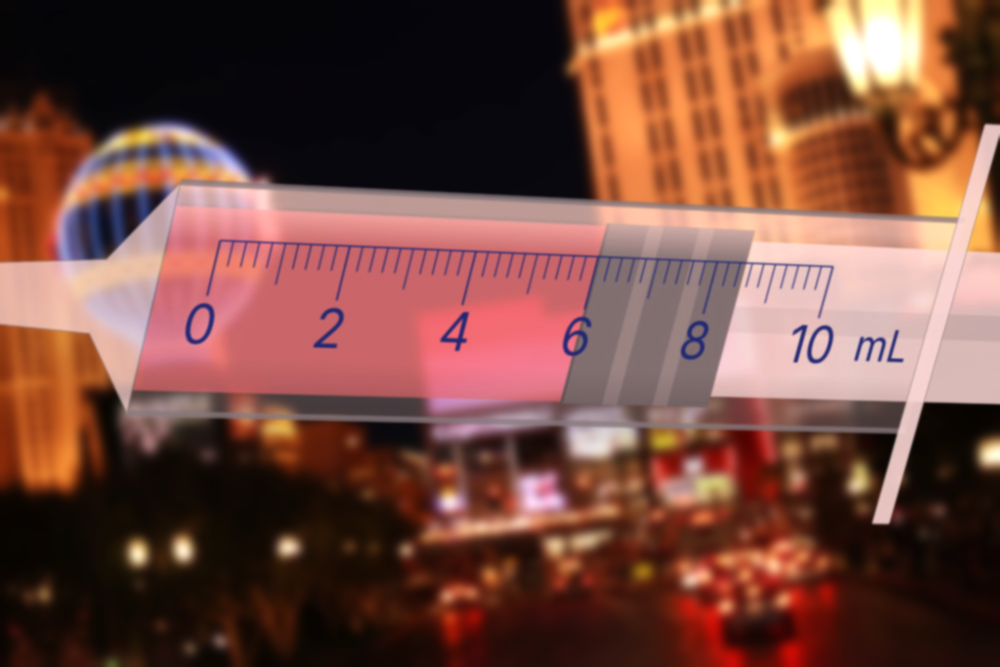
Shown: 6 mL
